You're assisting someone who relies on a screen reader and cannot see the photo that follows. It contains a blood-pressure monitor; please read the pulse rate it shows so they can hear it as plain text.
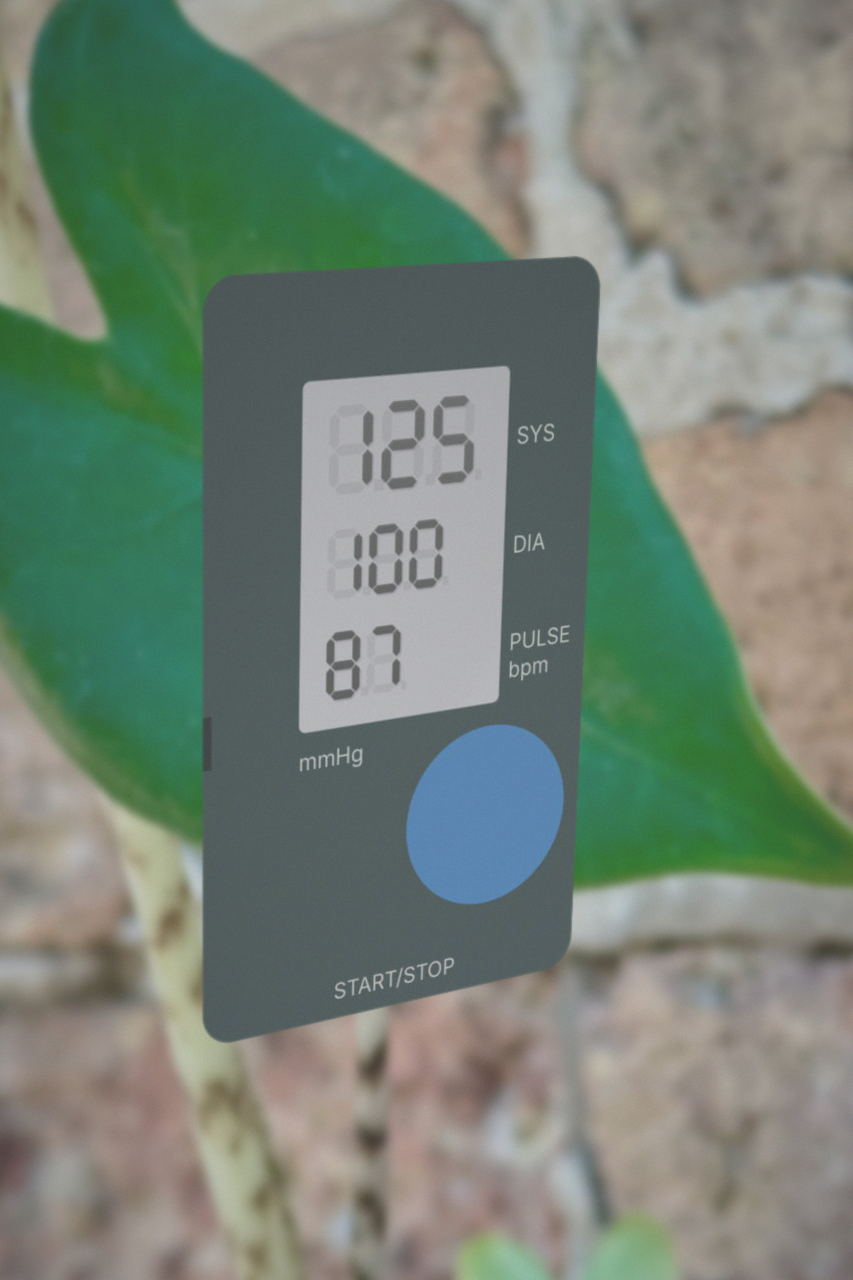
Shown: 87 bpm
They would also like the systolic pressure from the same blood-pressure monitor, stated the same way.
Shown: 125 mmHg
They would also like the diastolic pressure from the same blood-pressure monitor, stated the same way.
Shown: 100 mmHg
